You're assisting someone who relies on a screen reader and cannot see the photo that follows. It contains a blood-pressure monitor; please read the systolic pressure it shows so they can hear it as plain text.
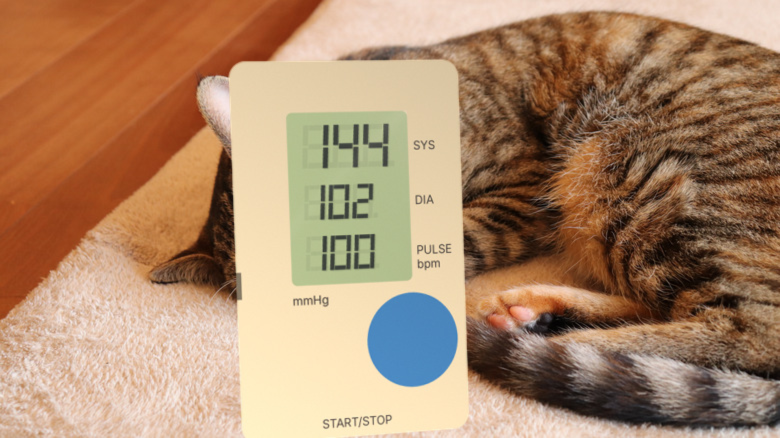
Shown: 144 mmHg
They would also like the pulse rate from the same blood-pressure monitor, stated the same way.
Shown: 100 bpm
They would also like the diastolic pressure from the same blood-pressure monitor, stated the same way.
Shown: 102 mmHg
